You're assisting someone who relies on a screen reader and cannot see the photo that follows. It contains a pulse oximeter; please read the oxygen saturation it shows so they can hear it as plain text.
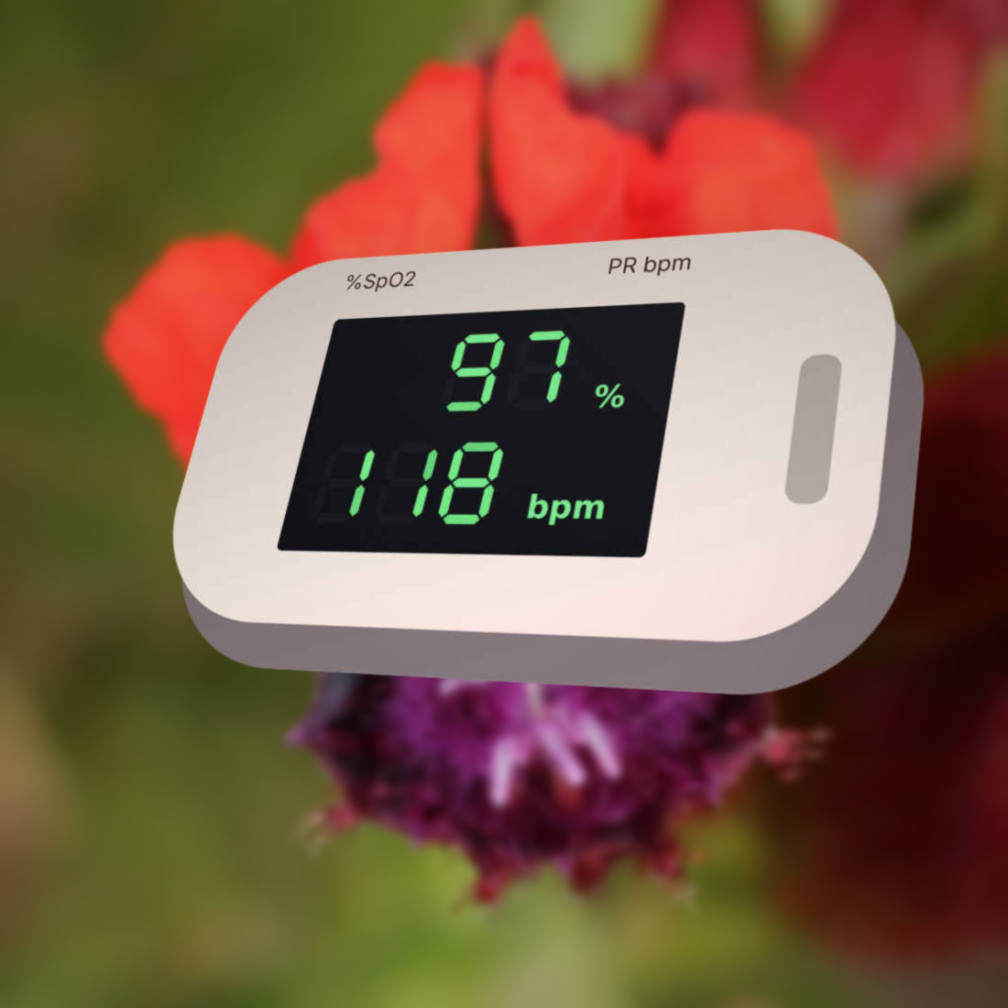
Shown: 97 %
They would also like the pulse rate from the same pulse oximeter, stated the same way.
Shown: 118 bpm
